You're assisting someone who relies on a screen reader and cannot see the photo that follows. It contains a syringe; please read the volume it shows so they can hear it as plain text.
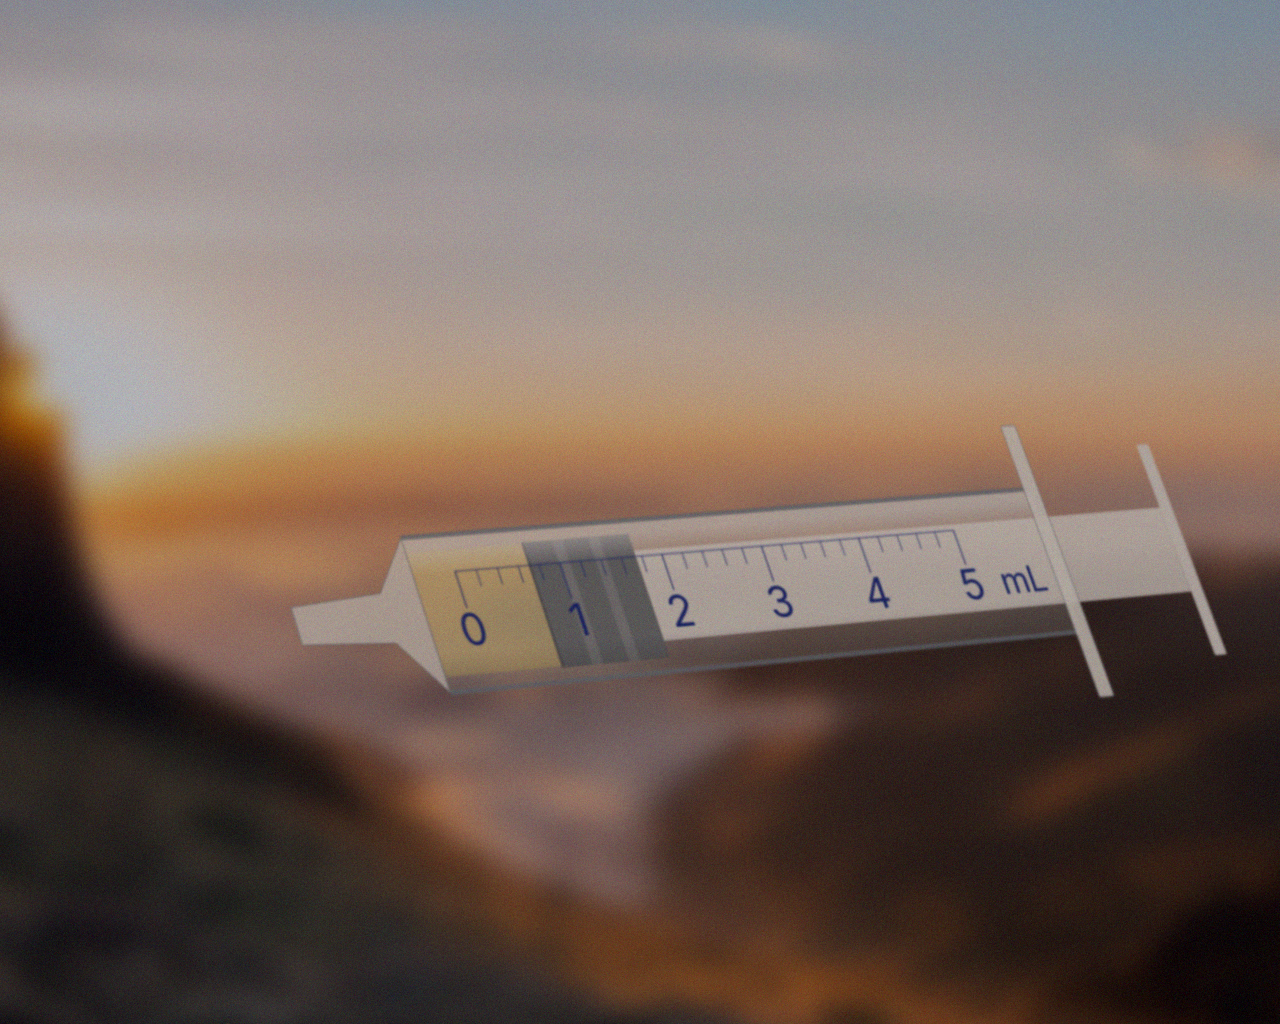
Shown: 0.7 mL
